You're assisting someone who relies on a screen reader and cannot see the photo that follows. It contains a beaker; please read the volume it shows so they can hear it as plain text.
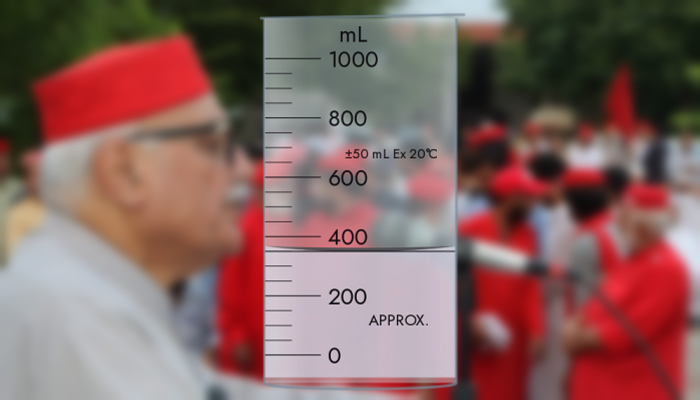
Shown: 350 mL
